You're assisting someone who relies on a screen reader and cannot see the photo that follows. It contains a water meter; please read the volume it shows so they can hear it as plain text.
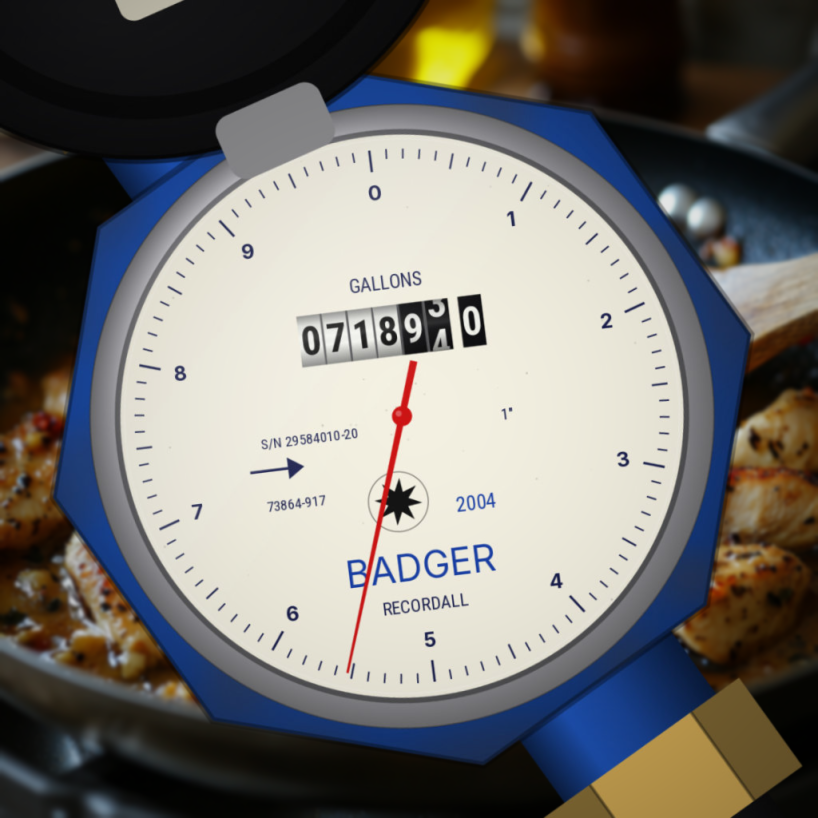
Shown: 718935.5 gal
